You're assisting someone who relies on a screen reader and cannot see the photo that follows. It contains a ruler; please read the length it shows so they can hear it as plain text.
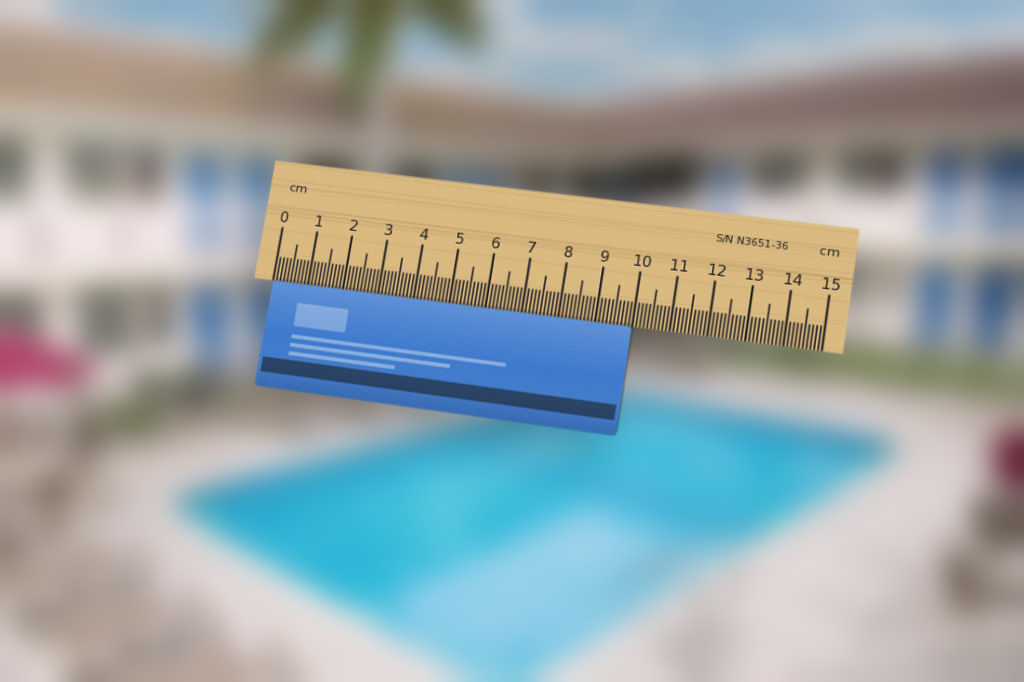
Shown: 10 cm
